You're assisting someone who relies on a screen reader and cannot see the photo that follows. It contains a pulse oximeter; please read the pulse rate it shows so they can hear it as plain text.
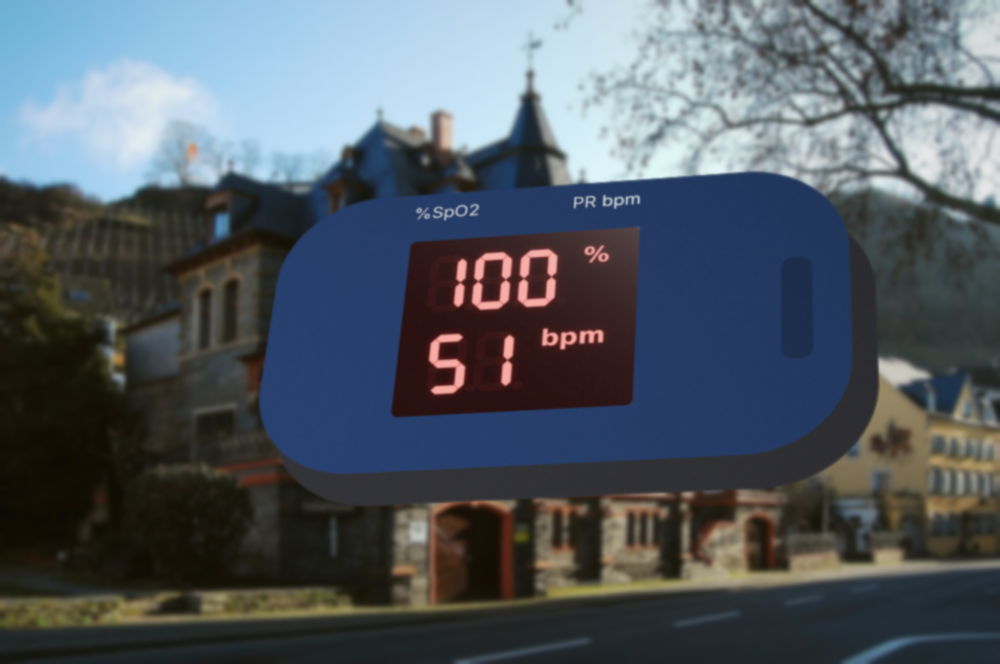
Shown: 51 bpm
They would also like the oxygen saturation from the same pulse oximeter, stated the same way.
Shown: 100 %
